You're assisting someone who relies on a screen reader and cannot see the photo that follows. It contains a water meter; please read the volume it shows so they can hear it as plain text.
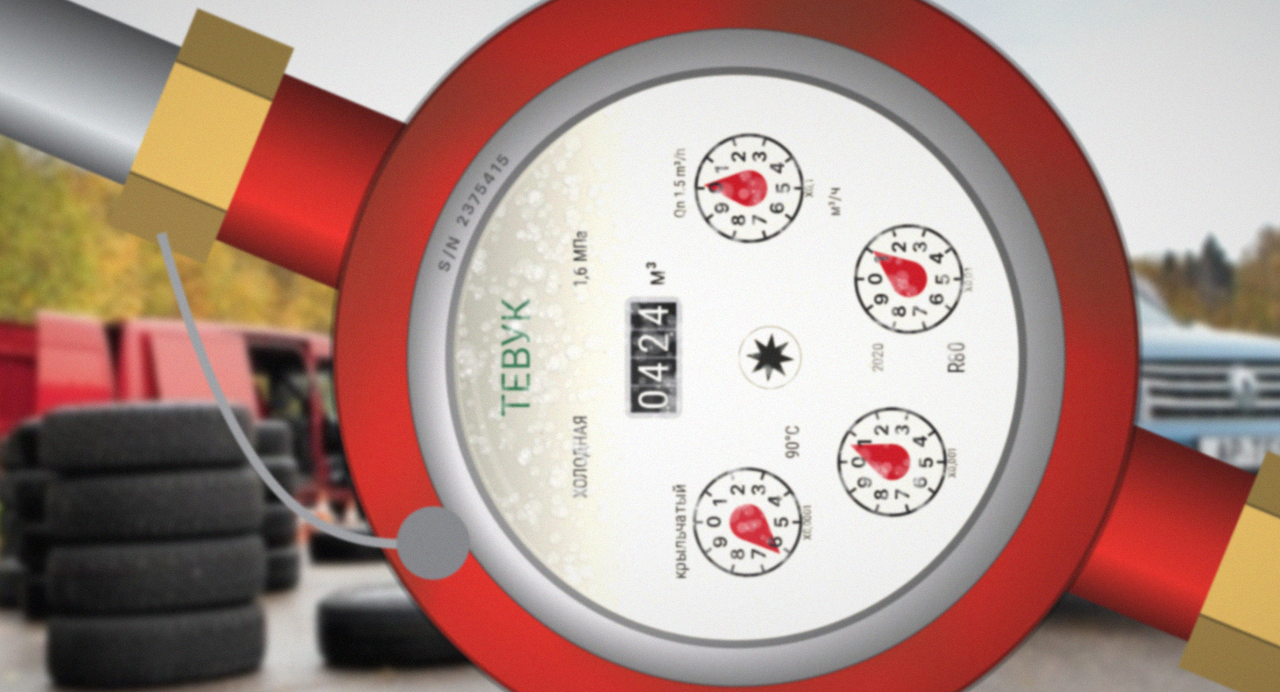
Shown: 424.0106 m³
